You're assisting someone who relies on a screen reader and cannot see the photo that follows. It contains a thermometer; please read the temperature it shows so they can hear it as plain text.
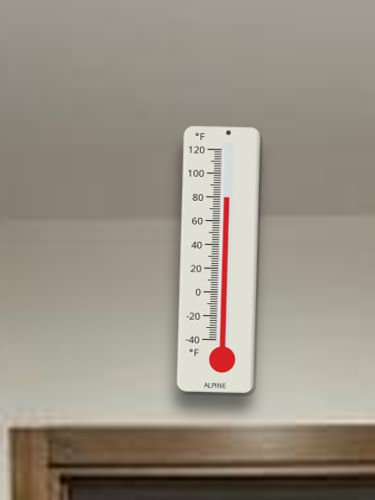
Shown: 80 °F
